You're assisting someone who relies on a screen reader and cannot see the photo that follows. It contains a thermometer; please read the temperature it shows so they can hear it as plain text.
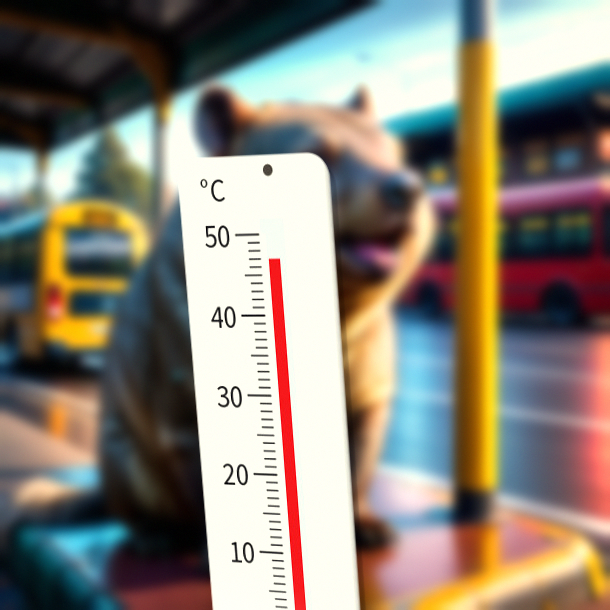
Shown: 47 °C
